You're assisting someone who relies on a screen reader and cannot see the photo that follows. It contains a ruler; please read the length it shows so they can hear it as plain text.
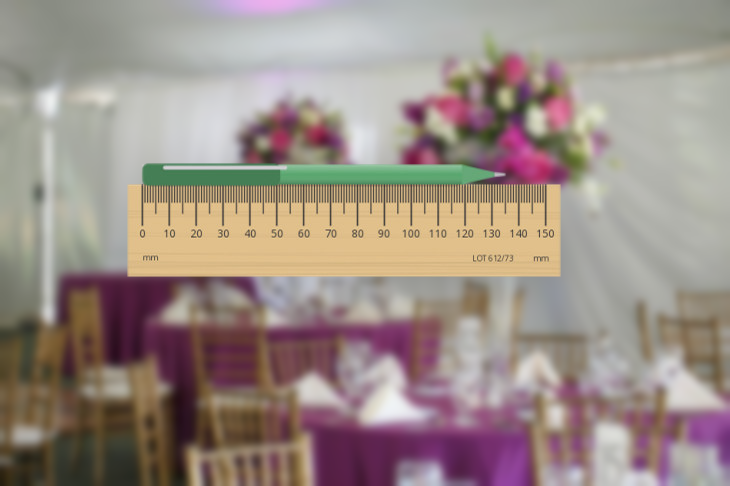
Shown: 135 mm
